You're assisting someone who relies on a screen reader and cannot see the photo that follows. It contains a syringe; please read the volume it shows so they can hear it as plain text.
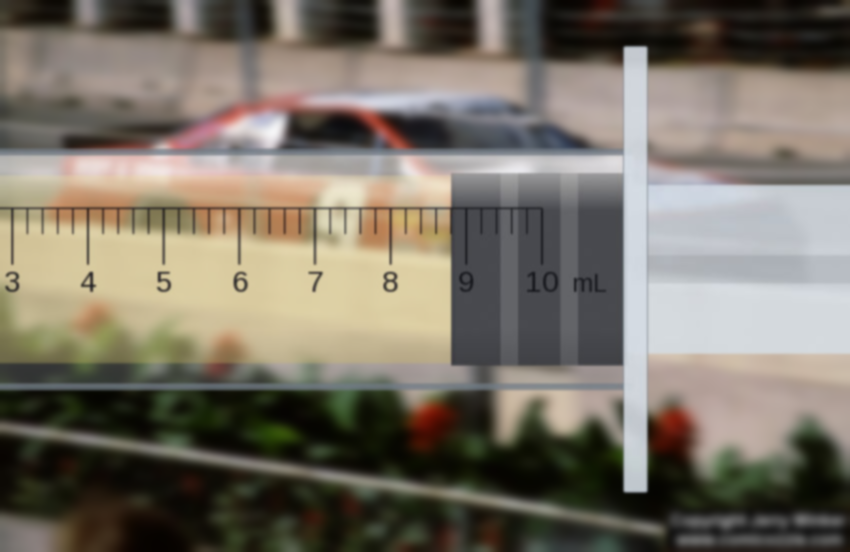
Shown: 8.8 mL
